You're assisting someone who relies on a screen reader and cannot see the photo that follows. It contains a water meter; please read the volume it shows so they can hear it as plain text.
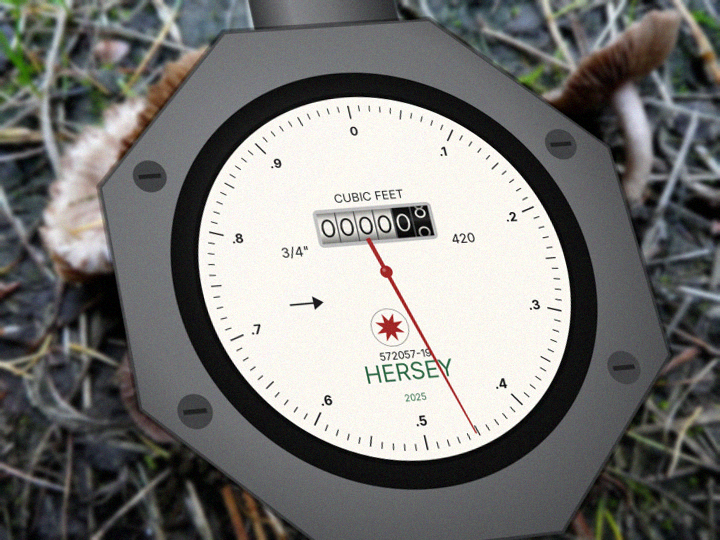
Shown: 8.45 ft³
